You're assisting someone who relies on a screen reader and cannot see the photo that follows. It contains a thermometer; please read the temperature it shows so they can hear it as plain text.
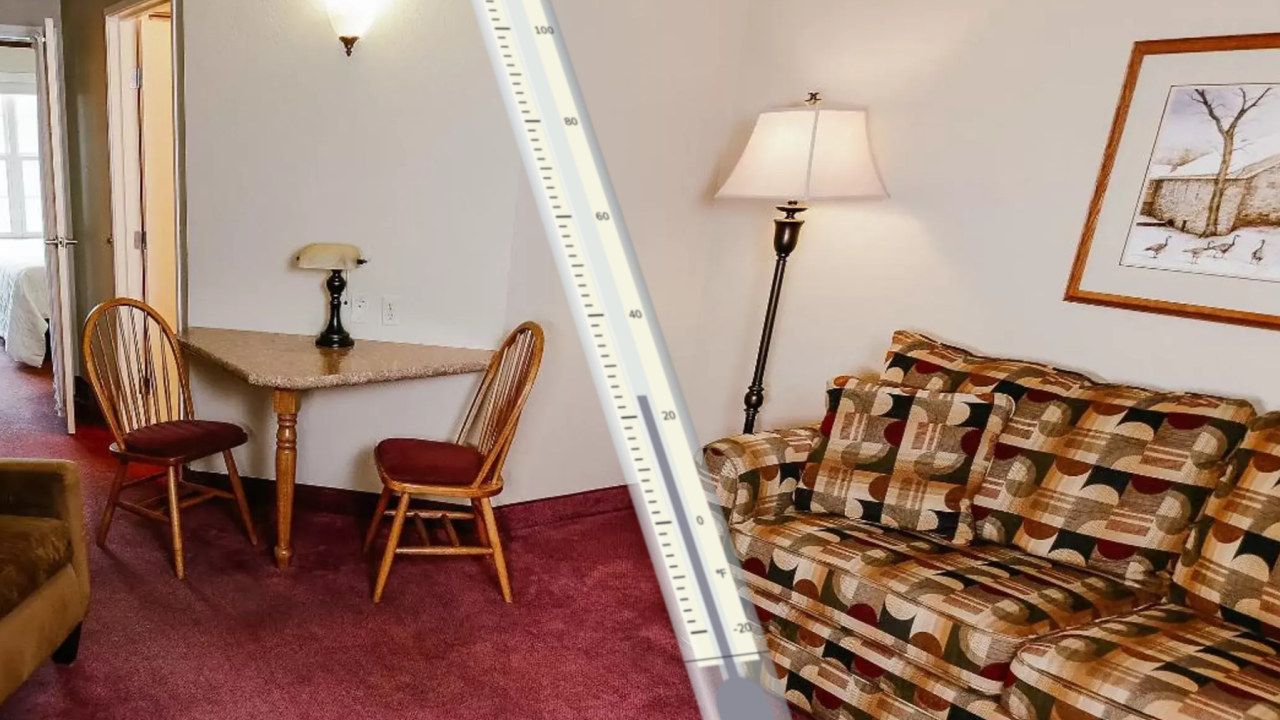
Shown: 24 °F
